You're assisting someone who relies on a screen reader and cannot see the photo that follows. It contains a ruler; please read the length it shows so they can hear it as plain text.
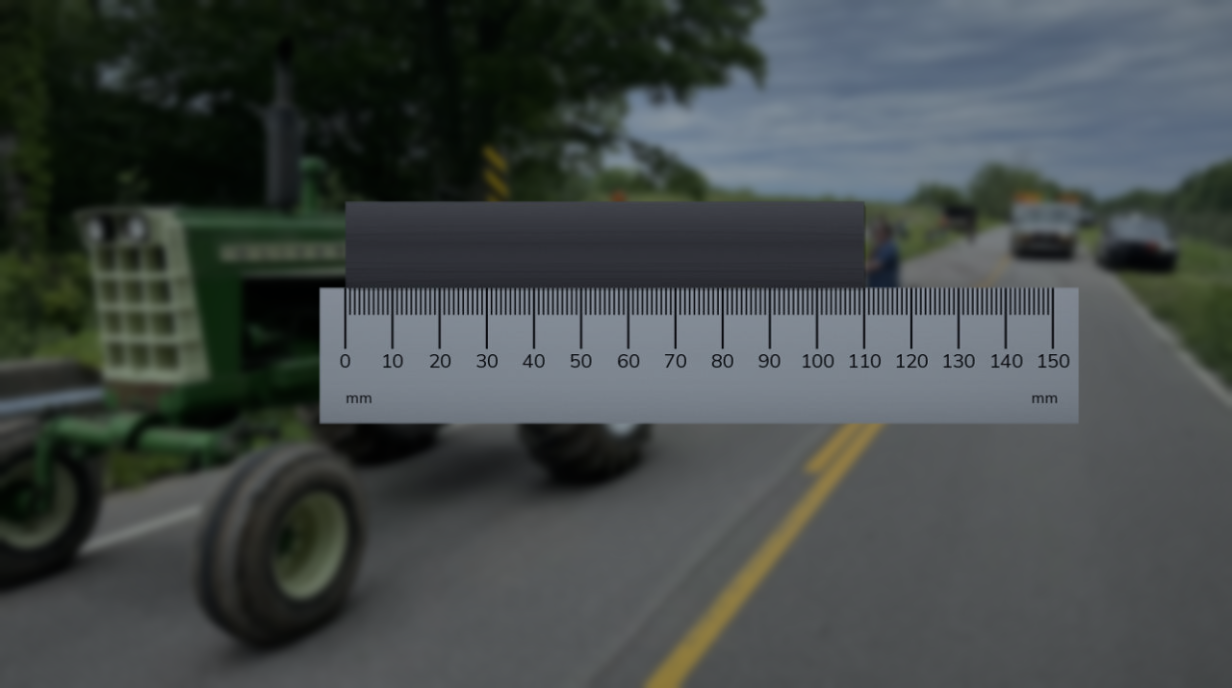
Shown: 110 mm
